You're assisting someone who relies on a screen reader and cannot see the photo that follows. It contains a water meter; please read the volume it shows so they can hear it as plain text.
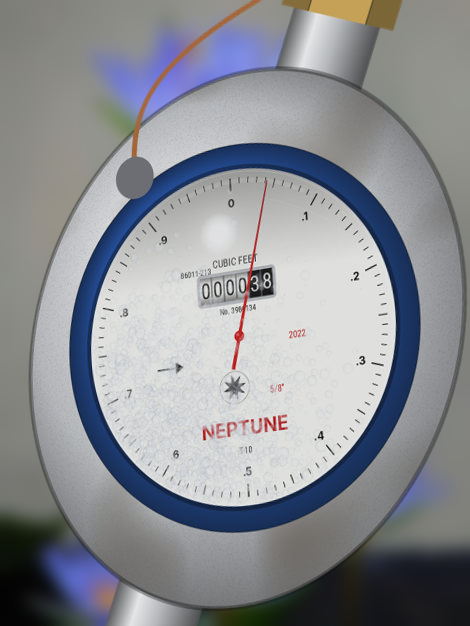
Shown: 38.04 ft³
